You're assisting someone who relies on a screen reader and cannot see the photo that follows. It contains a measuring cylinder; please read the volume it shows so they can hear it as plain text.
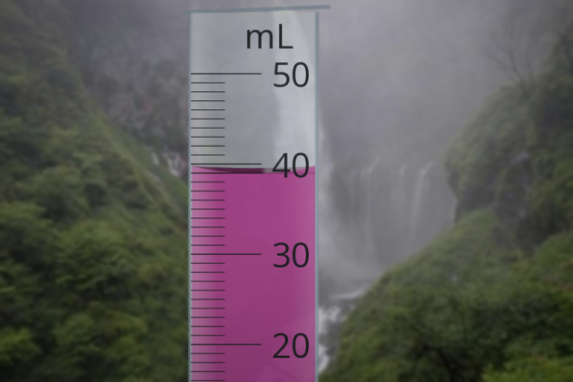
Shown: 39 mL
